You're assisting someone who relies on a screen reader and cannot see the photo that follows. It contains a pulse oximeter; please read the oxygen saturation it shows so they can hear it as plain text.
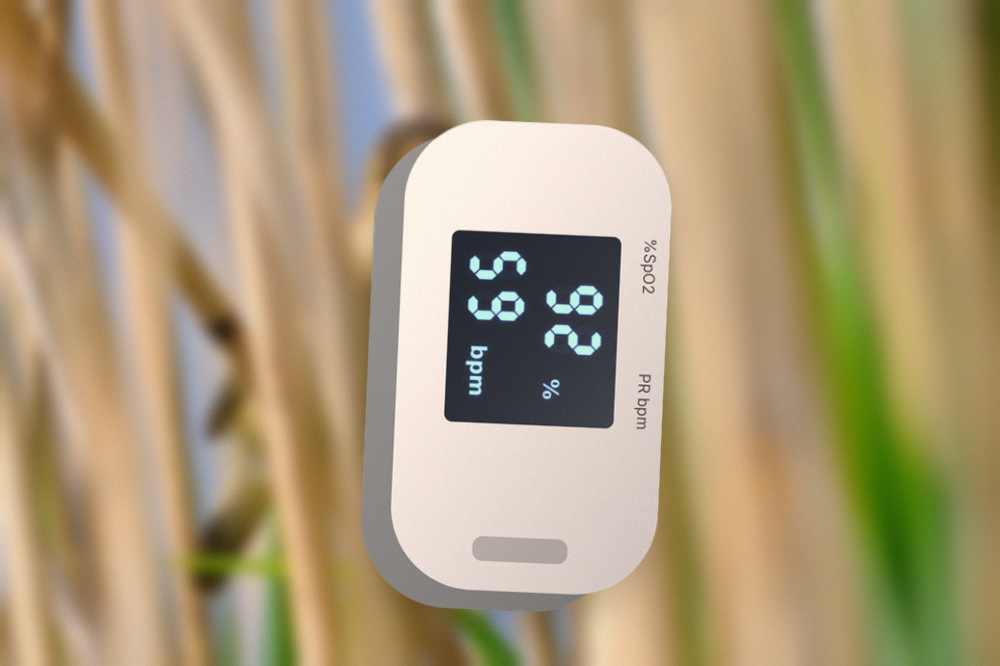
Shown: 92 %
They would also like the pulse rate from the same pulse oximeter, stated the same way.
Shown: 59 bpm
